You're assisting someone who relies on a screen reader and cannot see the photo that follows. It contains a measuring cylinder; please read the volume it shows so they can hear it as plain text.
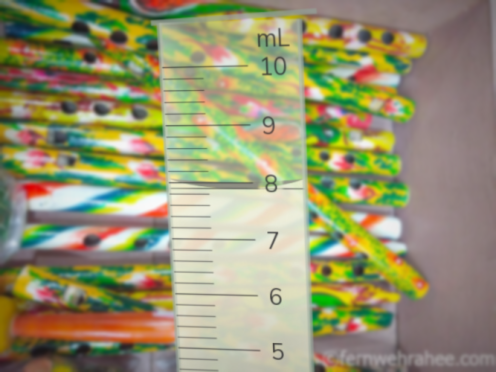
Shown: 7.9 mL
